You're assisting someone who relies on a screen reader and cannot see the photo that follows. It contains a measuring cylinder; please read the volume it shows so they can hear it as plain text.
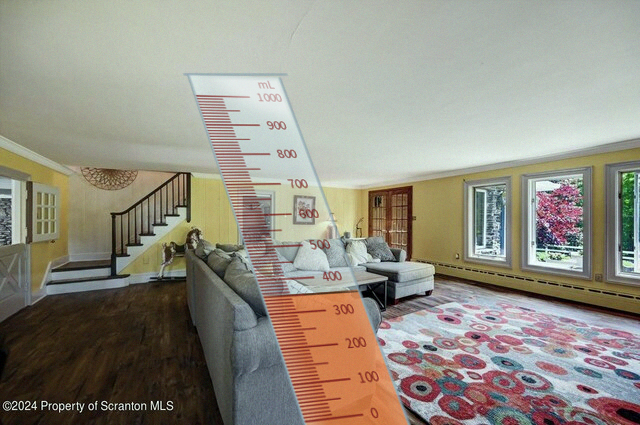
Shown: 350 mL
